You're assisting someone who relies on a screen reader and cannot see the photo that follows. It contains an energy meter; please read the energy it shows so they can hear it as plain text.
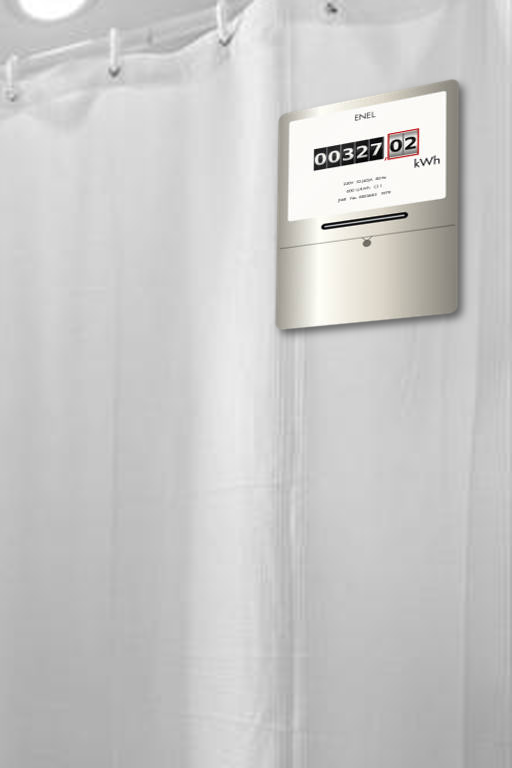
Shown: 327.02 kWh
